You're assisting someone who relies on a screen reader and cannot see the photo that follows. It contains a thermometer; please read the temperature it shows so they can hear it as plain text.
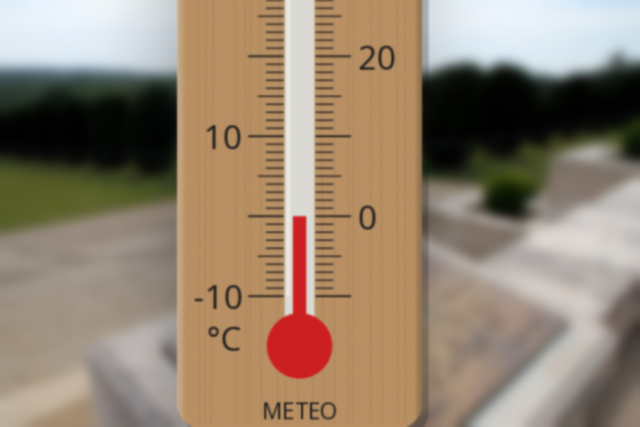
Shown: 0 °C
